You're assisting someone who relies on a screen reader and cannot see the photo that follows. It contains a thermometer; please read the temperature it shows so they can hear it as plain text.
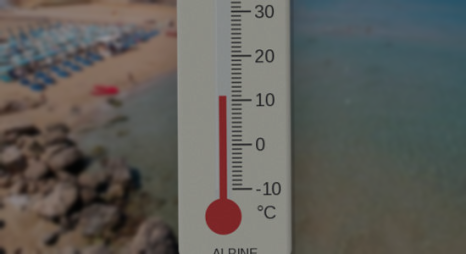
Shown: 11 °C
